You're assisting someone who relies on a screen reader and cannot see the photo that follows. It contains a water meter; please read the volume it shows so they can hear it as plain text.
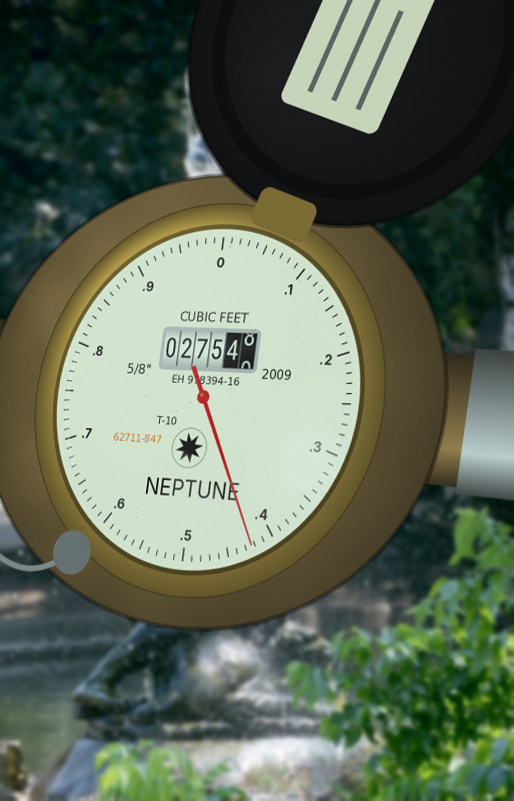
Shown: 27548.42 ft³
